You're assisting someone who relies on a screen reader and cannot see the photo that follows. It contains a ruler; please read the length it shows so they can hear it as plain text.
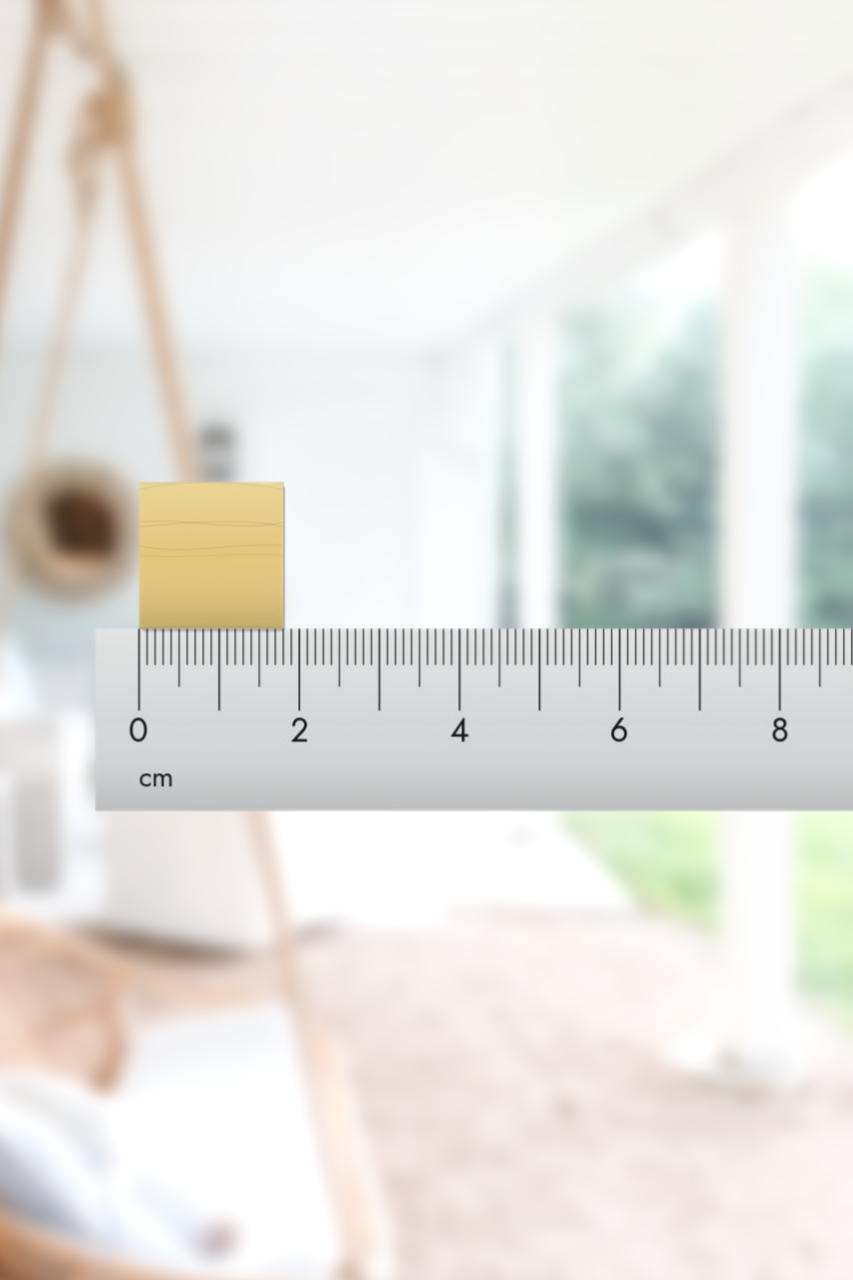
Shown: 1.8 cm
